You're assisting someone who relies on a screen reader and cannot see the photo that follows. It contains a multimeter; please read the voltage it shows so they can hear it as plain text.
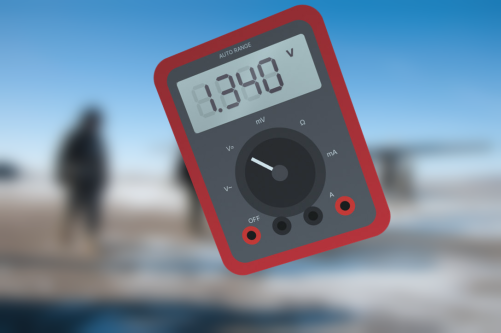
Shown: 1.340 V
